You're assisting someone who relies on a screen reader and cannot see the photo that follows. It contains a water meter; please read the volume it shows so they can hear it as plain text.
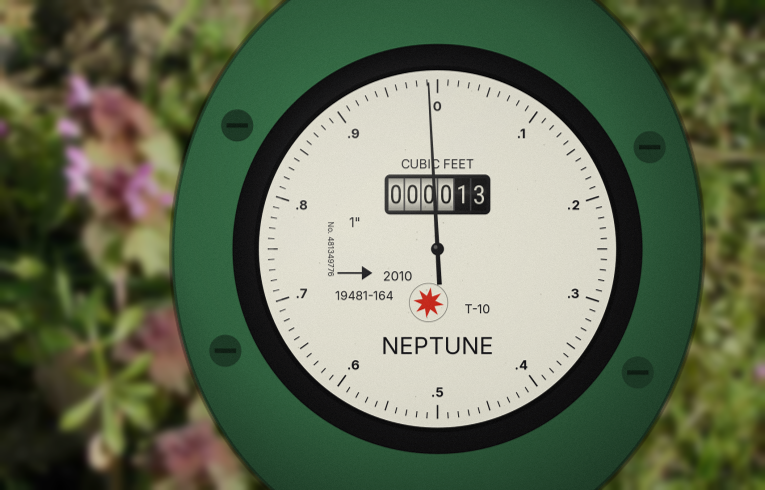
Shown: 12.99 ft³
